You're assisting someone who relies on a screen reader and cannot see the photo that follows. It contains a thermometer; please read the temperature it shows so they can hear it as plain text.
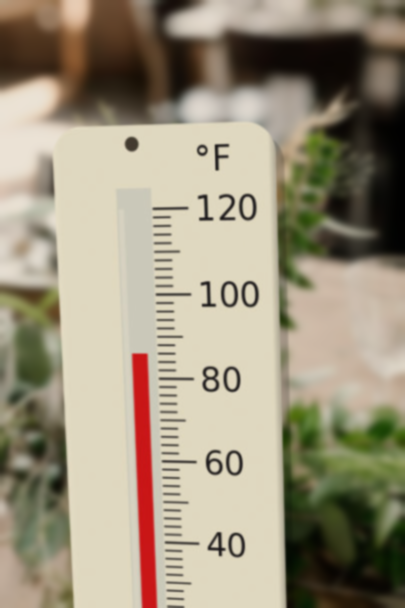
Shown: 86 °F
